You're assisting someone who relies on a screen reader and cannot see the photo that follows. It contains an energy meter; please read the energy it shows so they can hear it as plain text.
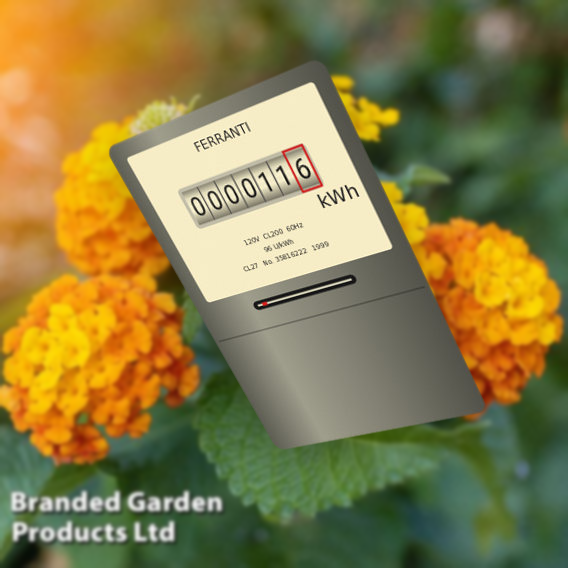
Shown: 11.6 kWh
